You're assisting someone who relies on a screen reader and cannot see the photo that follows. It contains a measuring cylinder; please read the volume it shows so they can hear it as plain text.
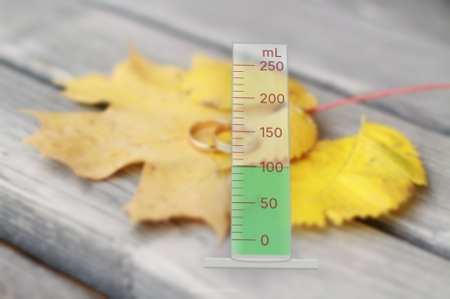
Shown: 100 mL
